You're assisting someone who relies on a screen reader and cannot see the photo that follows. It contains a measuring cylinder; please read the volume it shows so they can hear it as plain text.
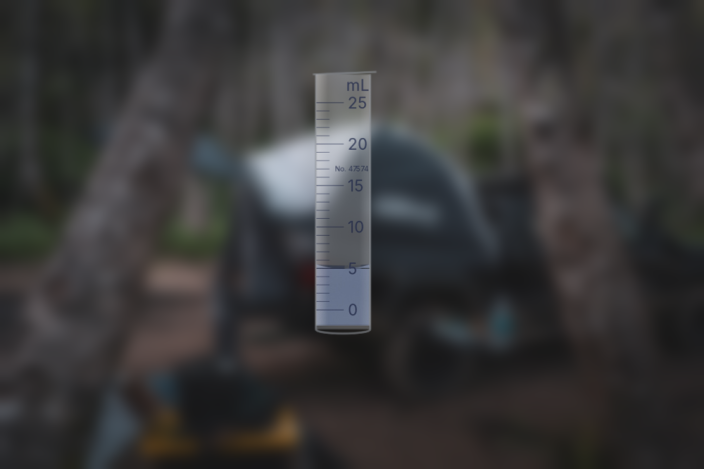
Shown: 5 mL
